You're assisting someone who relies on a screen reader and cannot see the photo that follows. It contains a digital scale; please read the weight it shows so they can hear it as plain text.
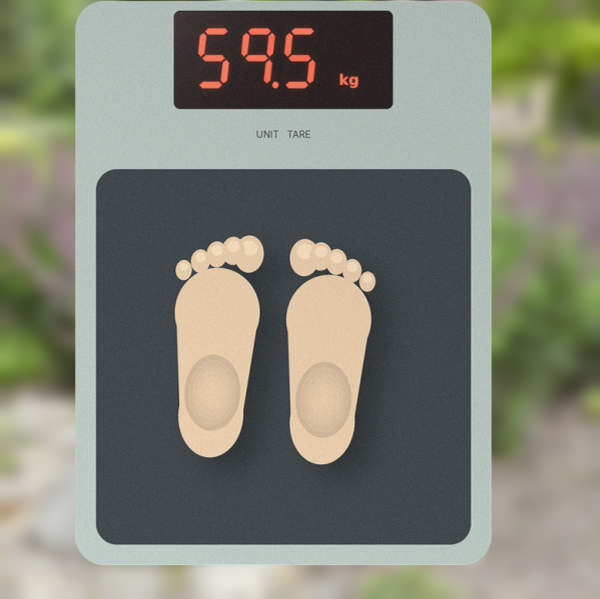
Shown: 59.5 kg
